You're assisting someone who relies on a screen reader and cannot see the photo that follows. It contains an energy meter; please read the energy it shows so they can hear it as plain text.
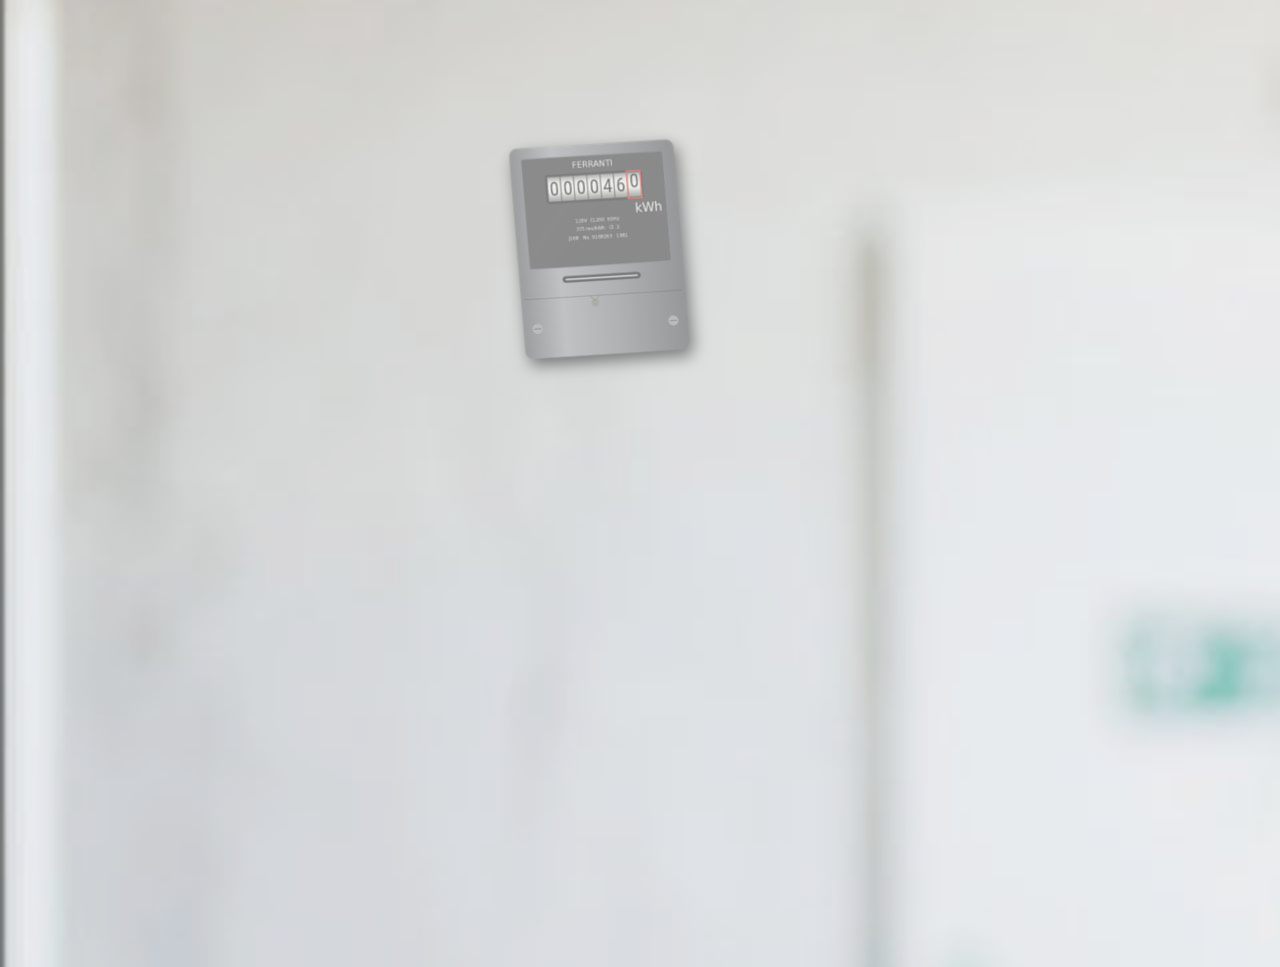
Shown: 46.0 kWh
